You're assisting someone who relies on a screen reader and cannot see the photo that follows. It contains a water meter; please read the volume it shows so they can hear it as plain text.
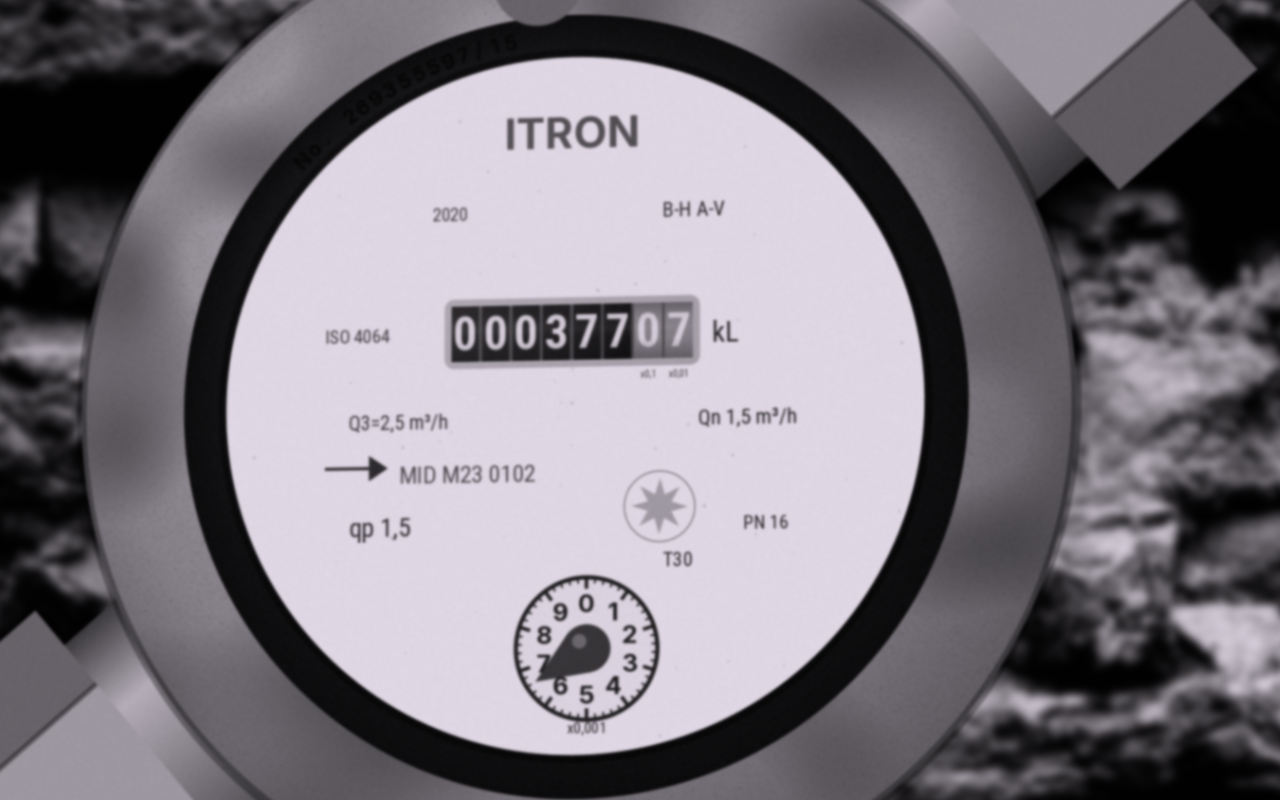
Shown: 377.076 kL
